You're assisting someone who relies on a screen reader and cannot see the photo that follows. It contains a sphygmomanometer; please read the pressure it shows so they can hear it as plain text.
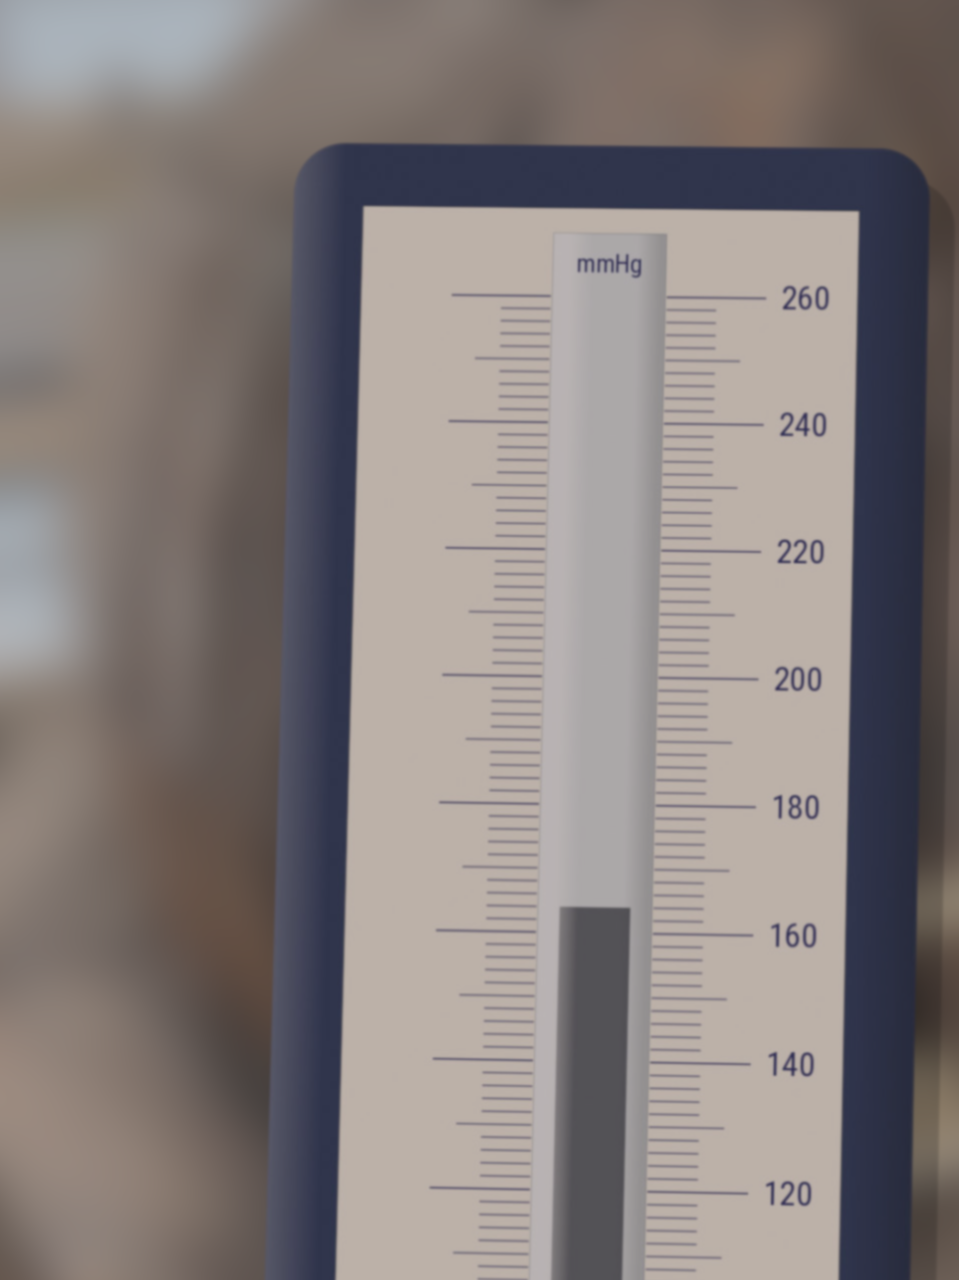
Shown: 164 mmHg
